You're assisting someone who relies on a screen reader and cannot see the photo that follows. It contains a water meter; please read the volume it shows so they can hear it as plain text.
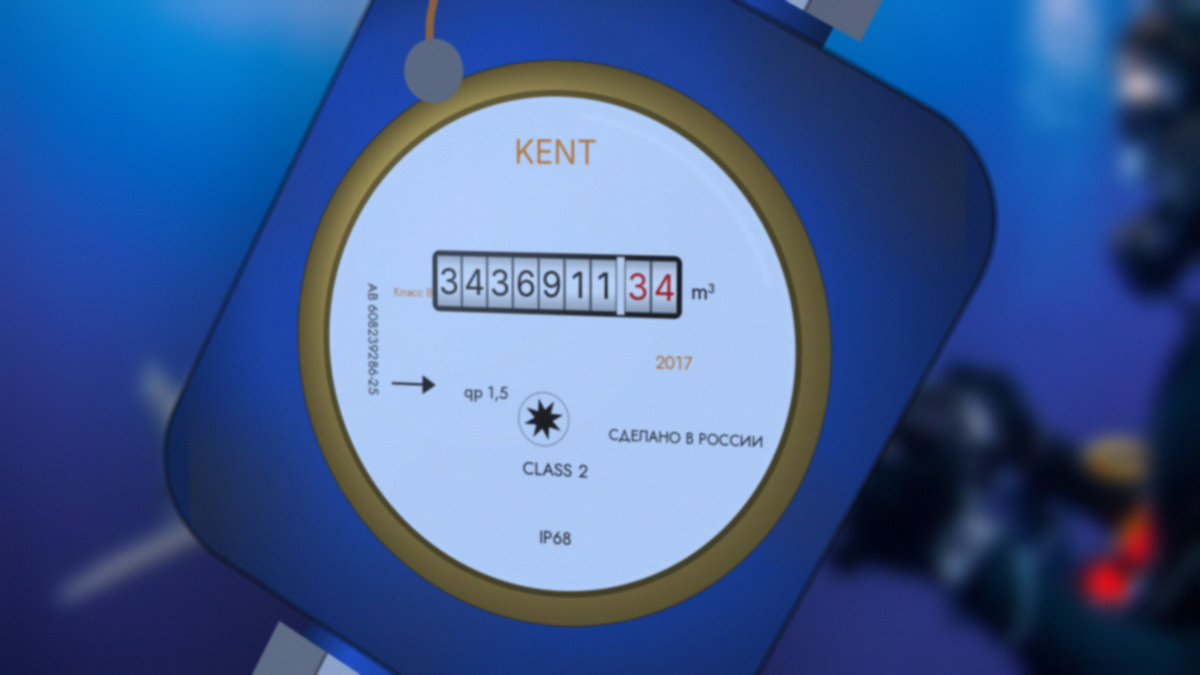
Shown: 3436911.34 m³
